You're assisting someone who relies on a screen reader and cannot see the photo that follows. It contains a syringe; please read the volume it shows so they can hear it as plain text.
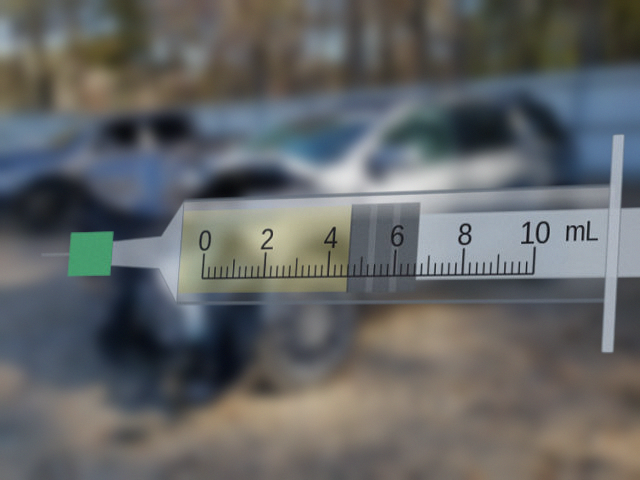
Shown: 4.6 mL
